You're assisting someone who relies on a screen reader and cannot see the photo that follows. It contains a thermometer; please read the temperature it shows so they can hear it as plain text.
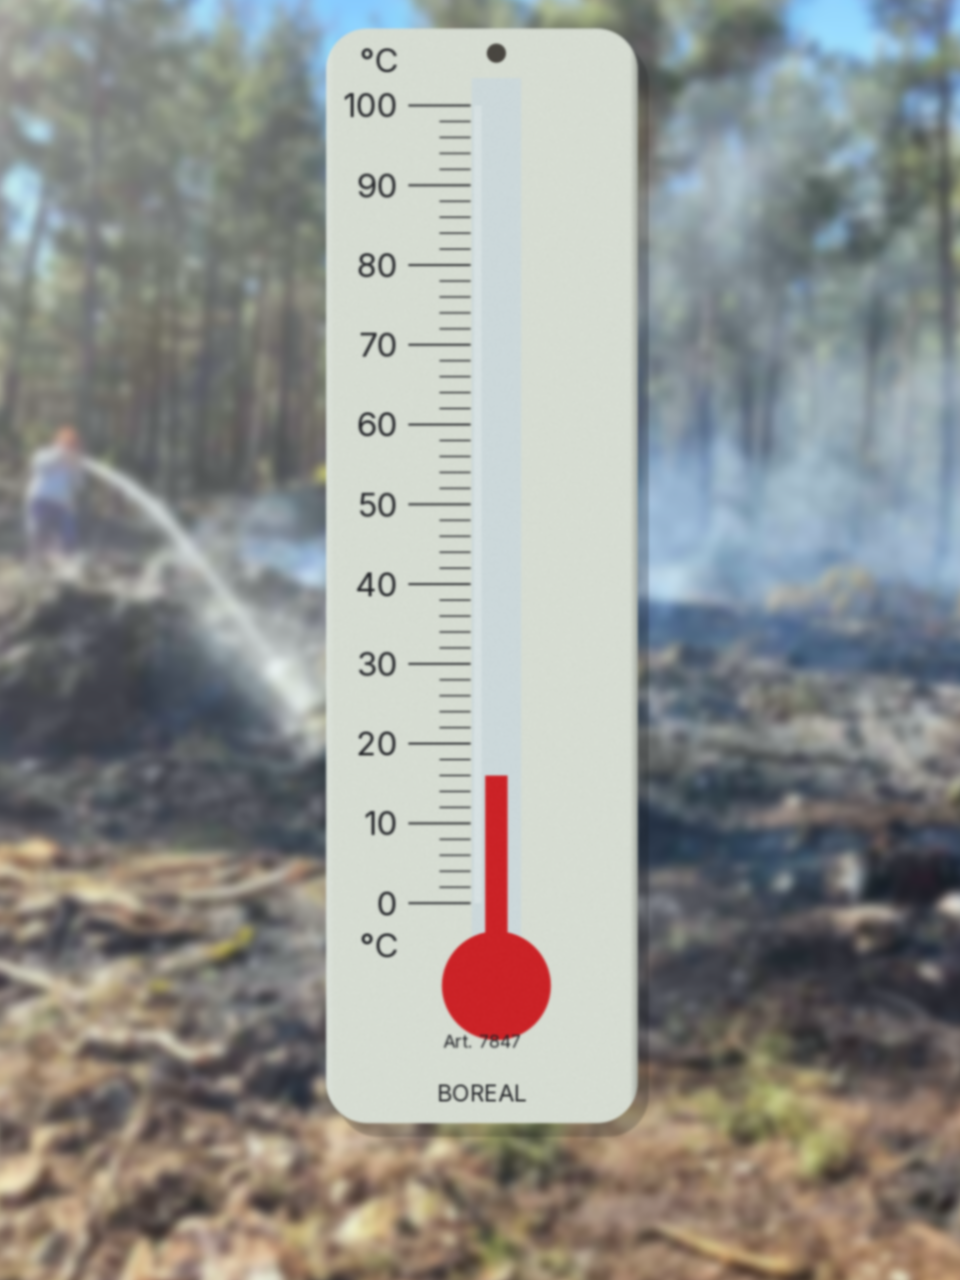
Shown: 16 °C
